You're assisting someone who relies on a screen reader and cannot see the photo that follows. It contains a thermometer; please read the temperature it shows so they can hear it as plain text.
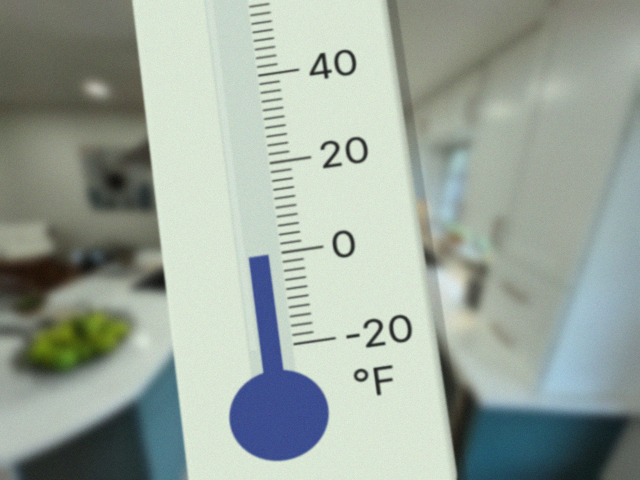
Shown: 0 °F
